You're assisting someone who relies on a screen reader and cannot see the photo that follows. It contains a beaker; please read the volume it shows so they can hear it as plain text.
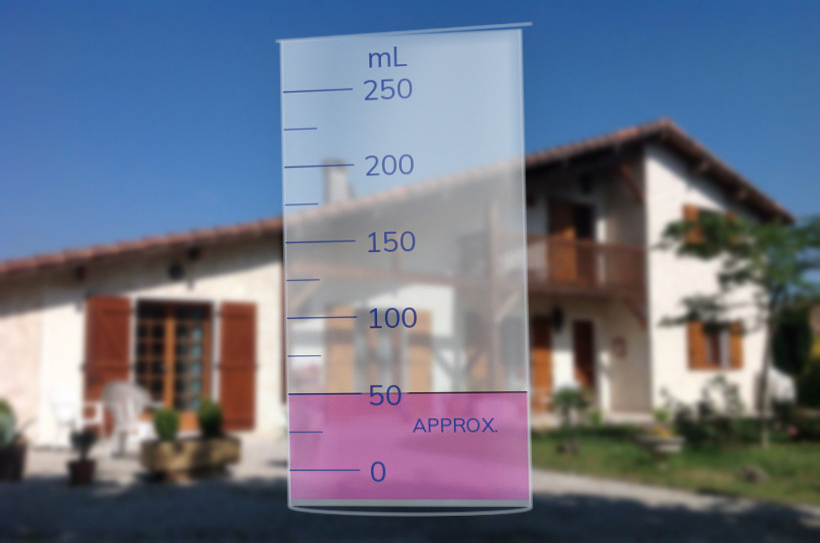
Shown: 50 mL
